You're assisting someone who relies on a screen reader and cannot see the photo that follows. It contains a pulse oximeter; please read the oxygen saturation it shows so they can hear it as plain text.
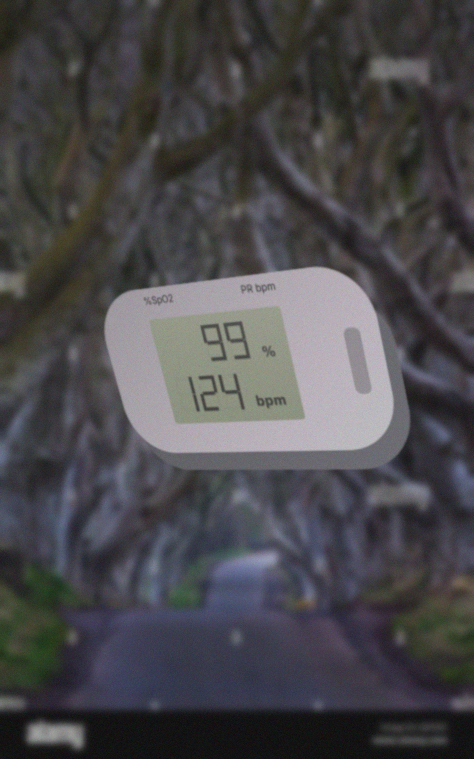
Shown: 99 %
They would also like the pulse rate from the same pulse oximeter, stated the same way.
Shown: 124 bpm
